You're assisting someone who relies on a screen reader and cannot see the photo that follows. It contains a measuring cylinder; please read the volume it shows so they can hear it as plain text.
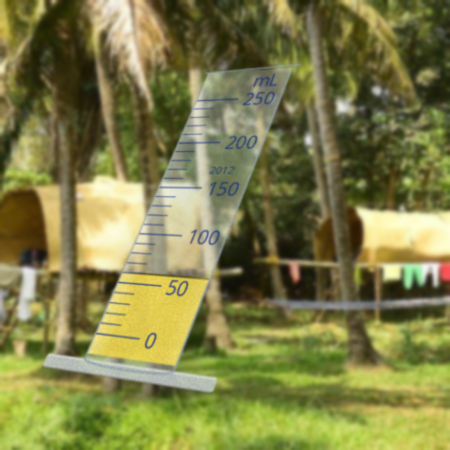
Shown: 60 mL
